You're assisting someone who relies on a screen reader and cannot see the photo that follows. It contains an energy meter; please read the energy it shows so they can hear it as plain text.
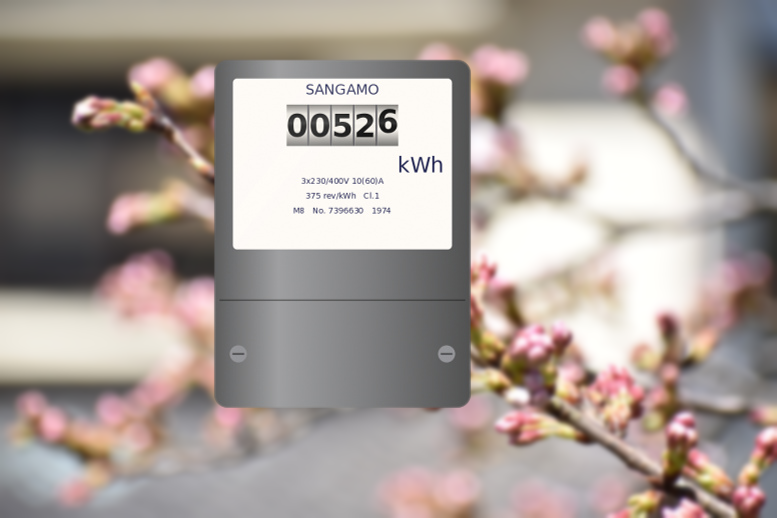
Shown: 526 kWh
